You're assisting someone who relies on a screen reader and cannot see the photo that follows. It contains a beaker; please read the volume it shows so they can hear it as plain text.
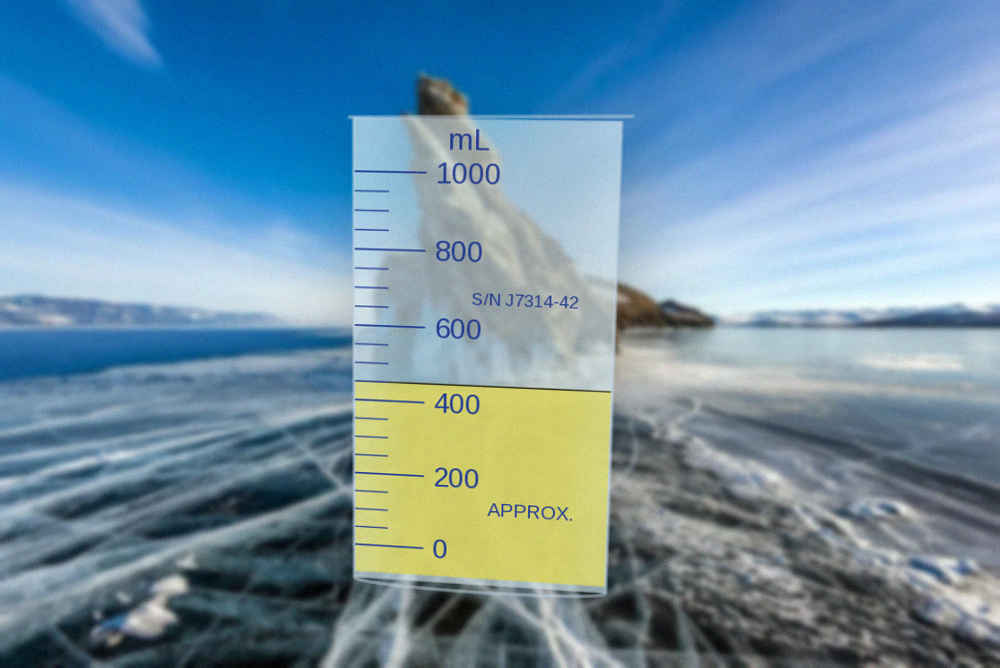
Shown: 450 mL
